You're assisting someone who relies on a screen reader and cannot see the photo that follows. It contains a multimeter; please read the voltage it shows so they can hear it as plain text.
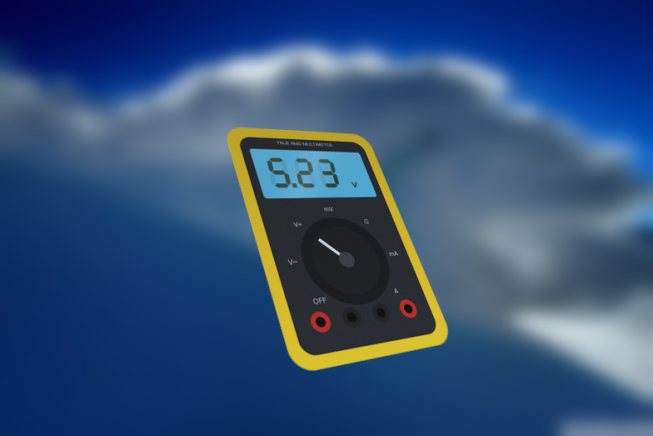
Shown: 5.23 V
